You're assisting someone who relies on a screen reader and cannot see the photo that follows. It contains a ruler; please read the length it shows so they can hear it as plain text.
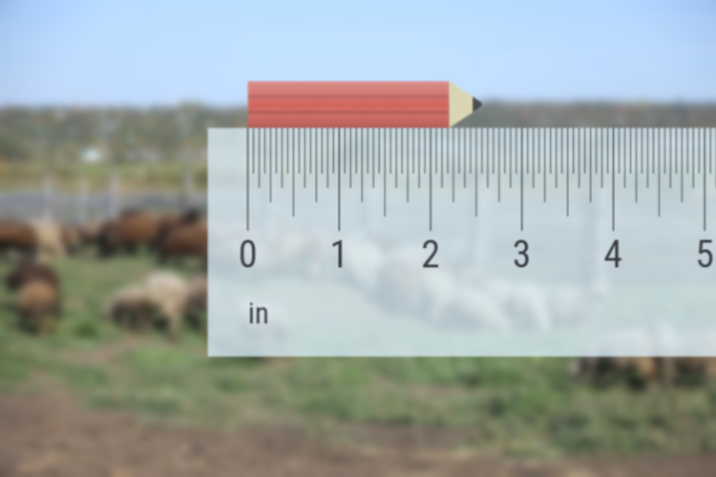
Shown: 2.5625 in
